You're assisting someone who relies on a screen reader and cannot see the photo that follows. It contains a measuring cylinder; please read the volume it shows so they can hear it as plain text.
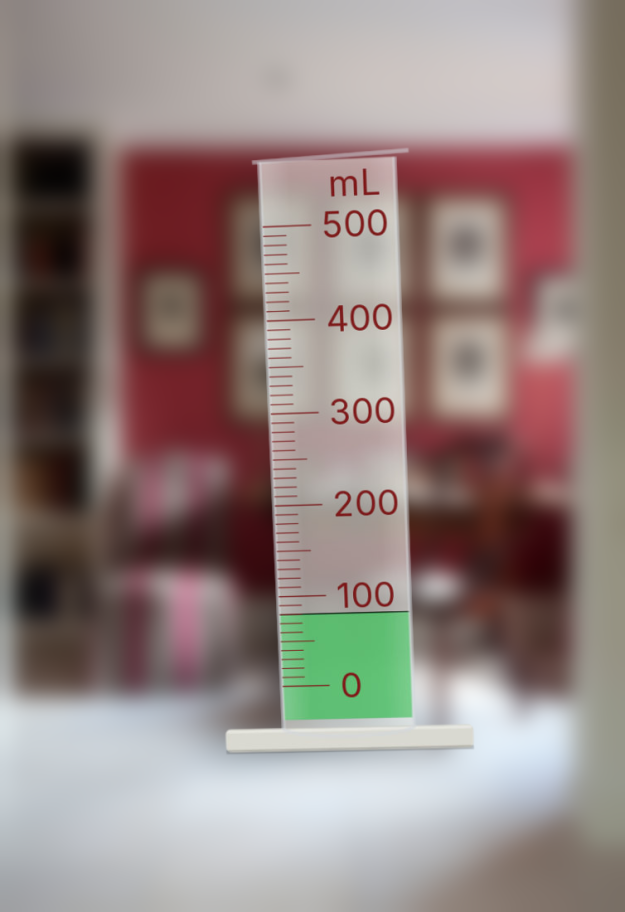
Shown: 80 mL
